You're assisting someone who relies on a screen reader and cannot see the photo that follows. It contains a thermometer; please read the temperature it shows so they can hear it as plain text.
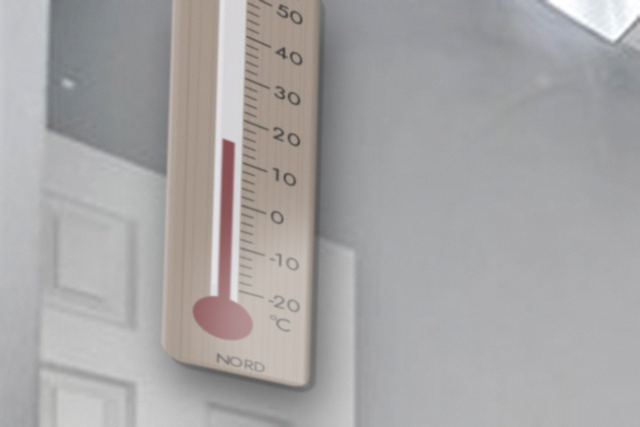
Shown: 14 °C
